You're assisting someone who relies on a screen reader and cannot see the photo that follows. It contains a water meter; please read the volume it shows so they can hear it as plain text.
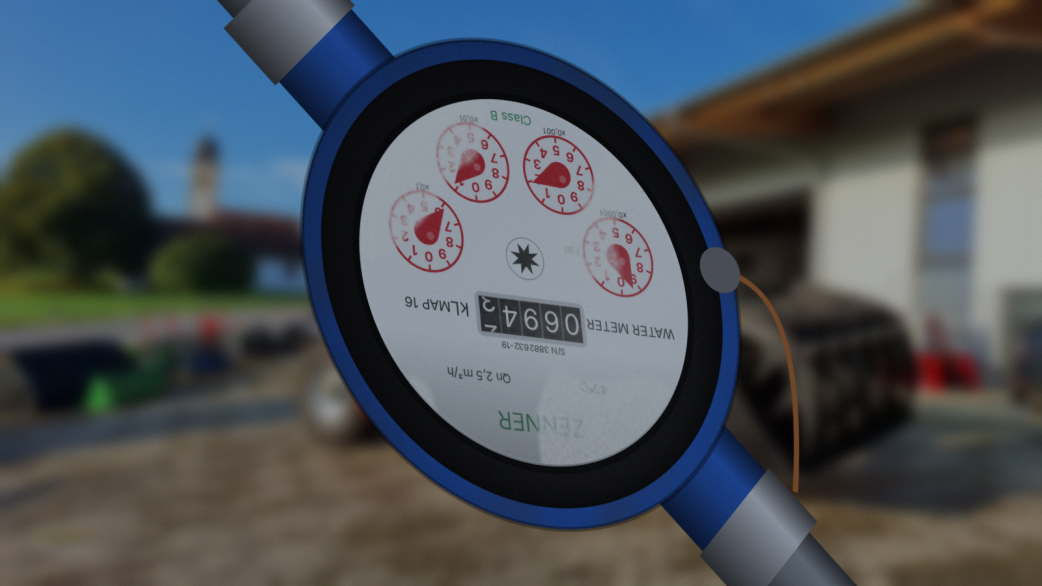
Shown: 6942.6119 kL
